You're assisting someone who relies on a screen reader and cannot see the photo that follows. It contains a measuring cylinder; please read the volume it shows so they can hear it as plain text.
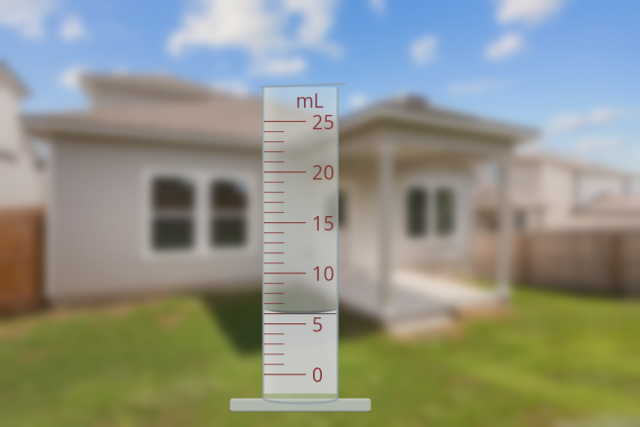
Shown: 6 mL
